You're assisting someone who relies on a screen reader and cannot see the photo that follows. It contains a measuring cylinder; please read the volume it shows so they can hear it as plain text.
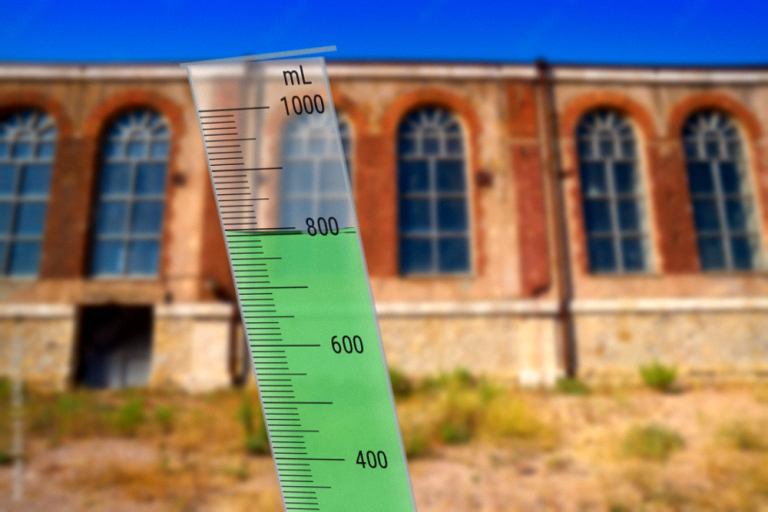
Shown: 790 mL
